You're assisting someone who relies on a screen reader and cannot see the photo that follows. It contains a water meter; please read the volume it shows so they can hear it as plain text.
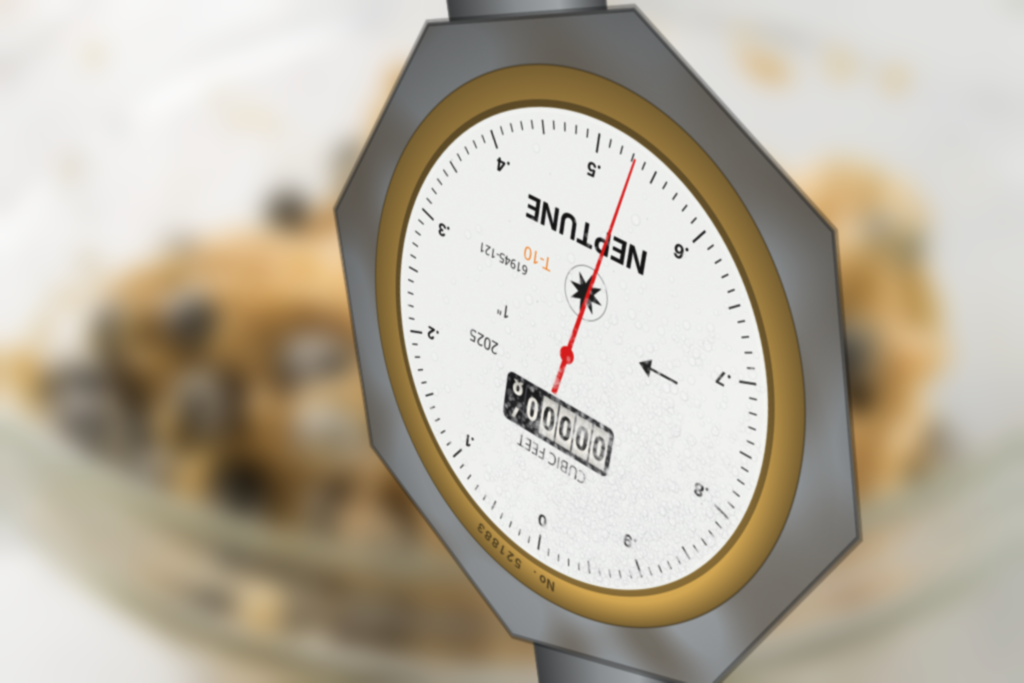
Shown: 7.53 ft³
